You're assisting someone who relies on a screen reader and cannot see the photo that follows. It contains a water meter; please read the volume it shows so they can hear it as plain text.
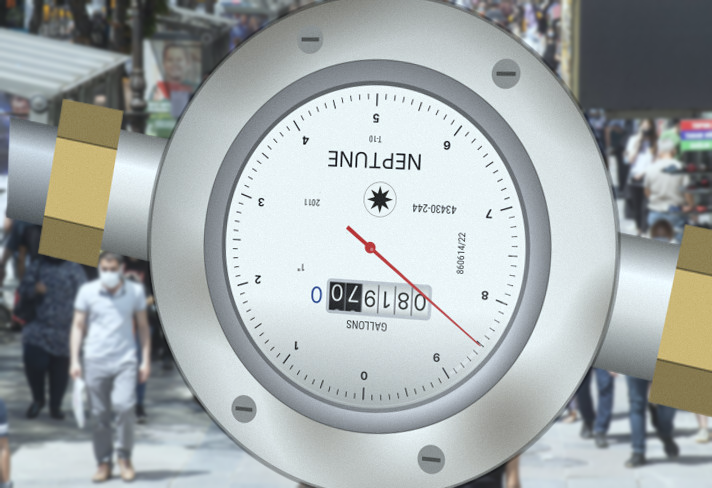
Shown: 819698.5 gal
